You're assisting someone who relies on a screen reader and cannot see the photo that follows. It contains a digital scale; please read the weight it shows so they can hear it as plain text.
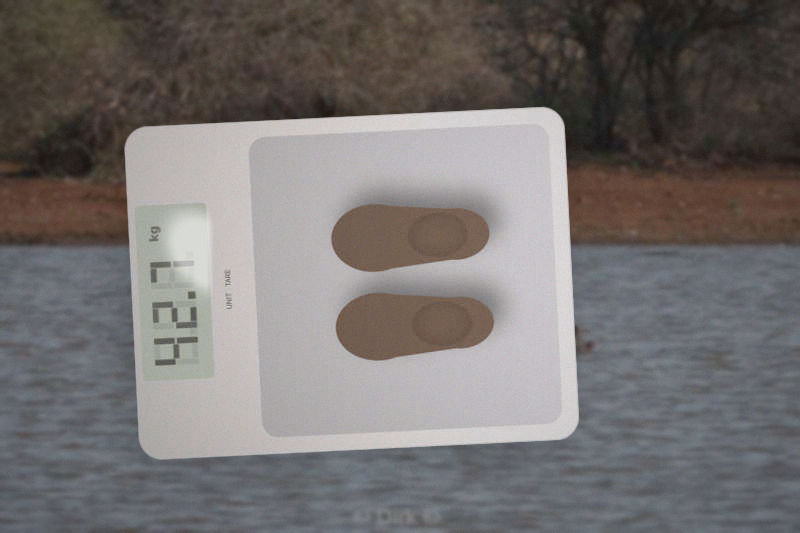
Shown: 42.7 kg
